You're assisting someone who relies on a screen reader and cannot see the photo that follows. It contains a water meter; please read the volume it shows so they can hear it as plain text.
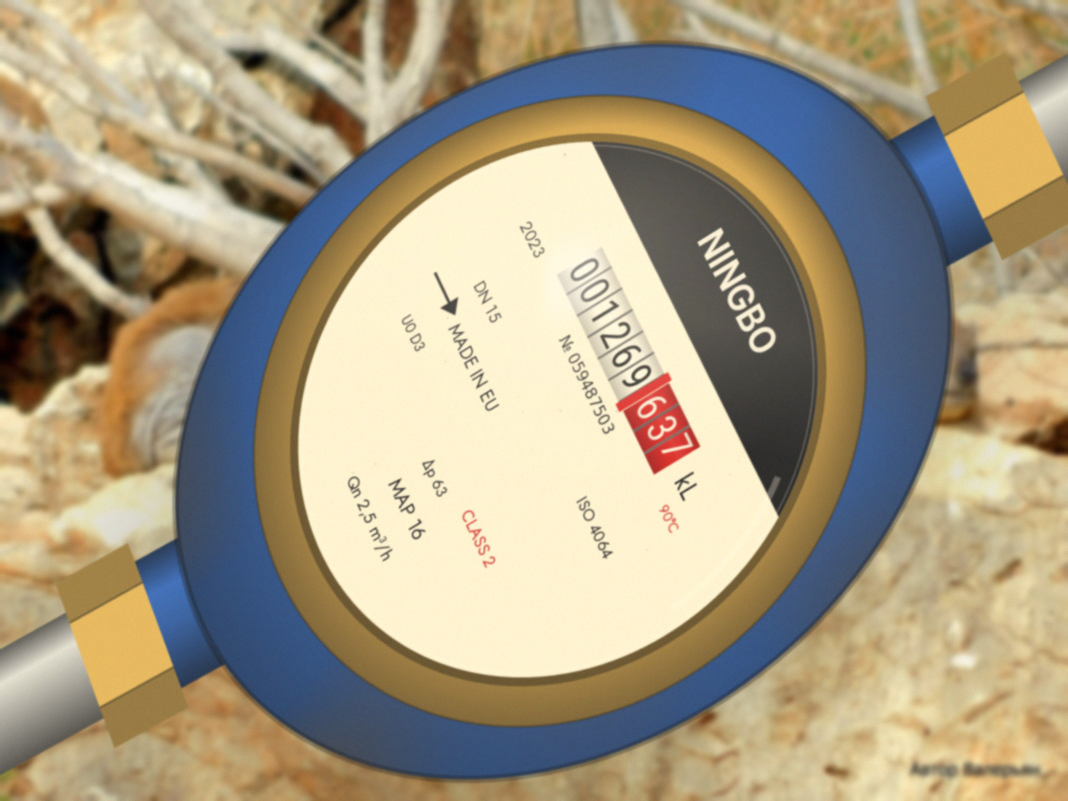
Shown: 1269.637 kL
